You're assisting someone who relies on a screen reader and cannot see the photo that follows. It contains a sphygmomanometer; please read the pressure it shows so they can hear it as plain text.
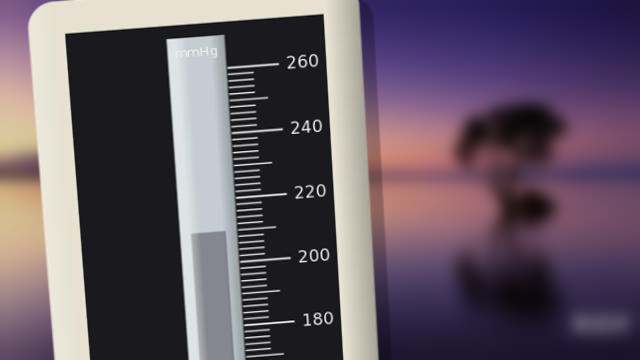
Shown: 210 mmHg
